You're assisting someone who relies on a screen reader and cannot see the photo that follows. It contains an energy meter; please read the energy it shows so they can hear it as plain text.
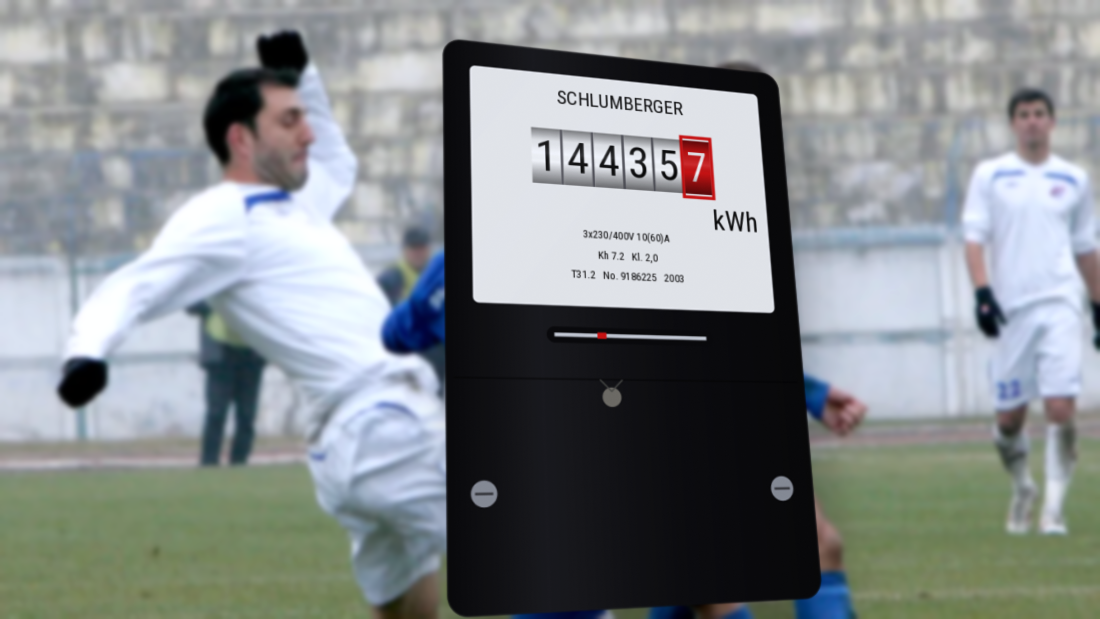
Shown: 14435.7 kWh
